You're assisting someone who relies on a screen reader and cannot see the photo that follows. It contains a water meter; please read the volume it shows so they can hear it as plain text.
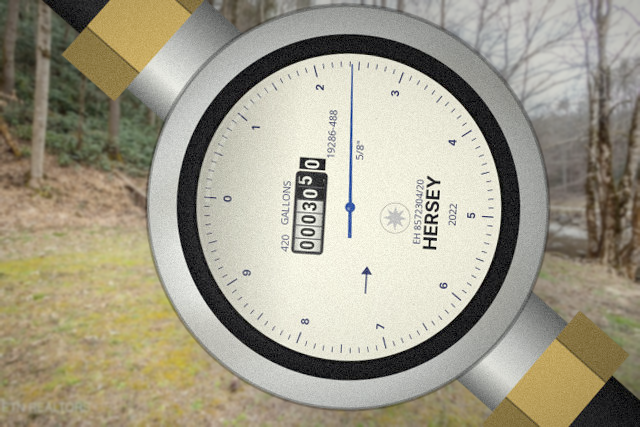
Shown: 3052.4 gal
